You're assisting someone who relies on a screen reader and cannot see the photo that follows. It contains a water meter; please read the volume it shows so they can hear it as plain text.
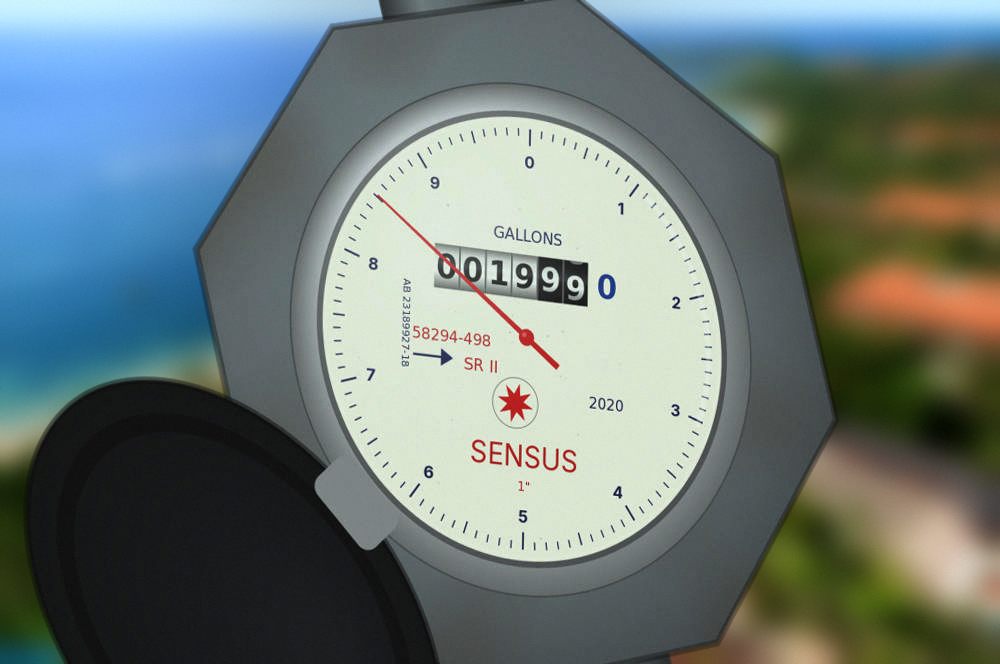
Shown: 19988.5 gal
